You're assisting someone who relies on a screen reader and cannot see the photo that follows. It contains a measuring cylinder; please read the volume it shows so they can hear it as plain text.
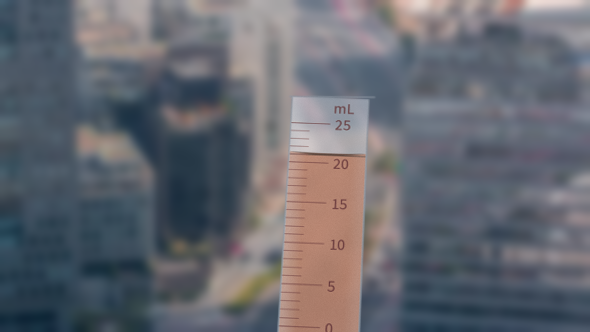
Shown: 21 mL
